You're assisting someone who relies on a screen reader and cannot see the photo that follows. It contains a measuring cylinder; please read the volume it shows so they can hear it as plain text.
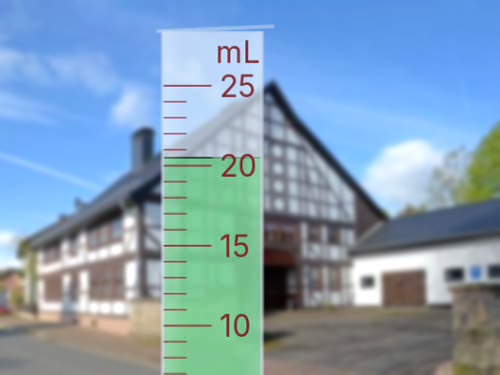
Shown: 20.5 mL
